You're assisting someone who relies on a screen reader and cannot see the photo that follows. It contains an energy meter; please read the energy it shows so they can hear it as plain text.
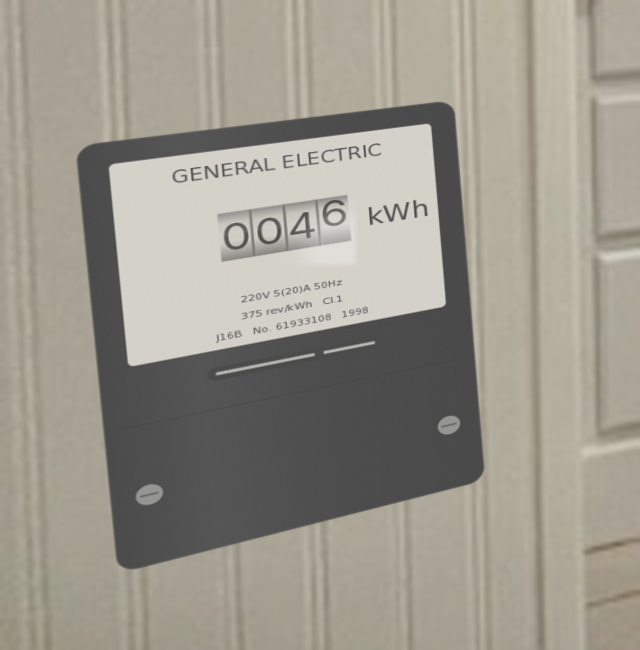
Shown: 46 kWh
